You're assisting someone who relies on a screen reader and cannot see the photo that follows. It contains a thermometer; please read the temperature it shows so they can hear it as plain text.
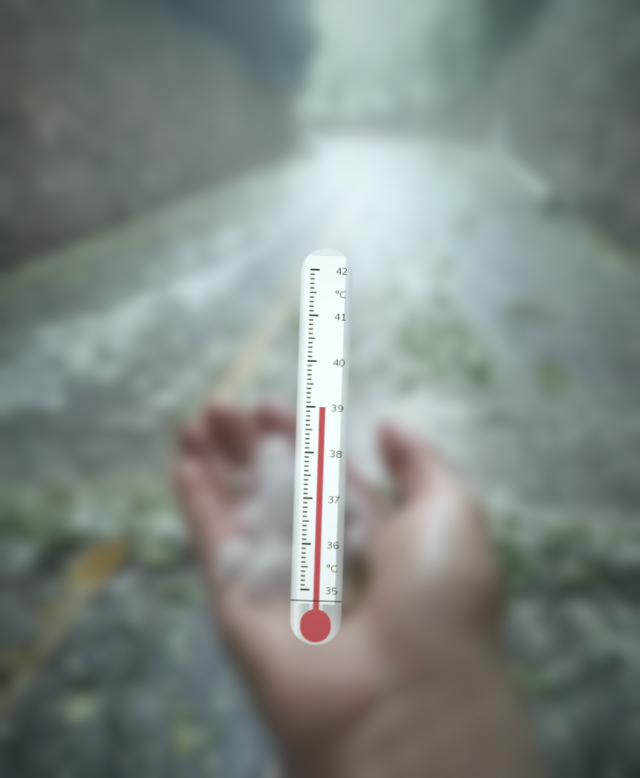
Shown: 39 °C
